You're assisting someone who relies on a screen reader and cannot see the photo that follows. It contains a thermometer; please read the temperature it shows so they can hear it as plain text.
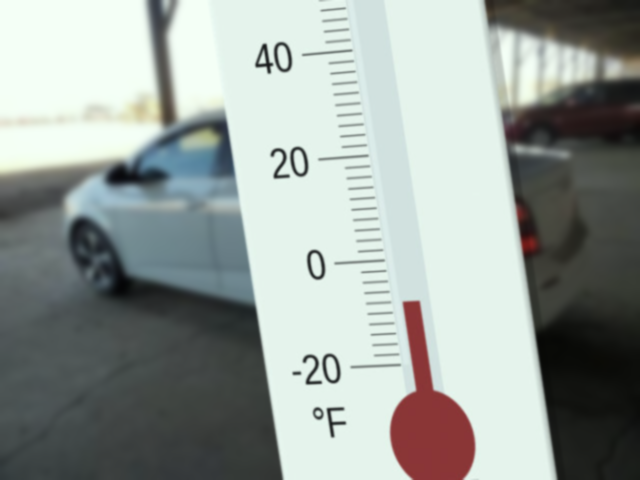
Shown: -8 °F
